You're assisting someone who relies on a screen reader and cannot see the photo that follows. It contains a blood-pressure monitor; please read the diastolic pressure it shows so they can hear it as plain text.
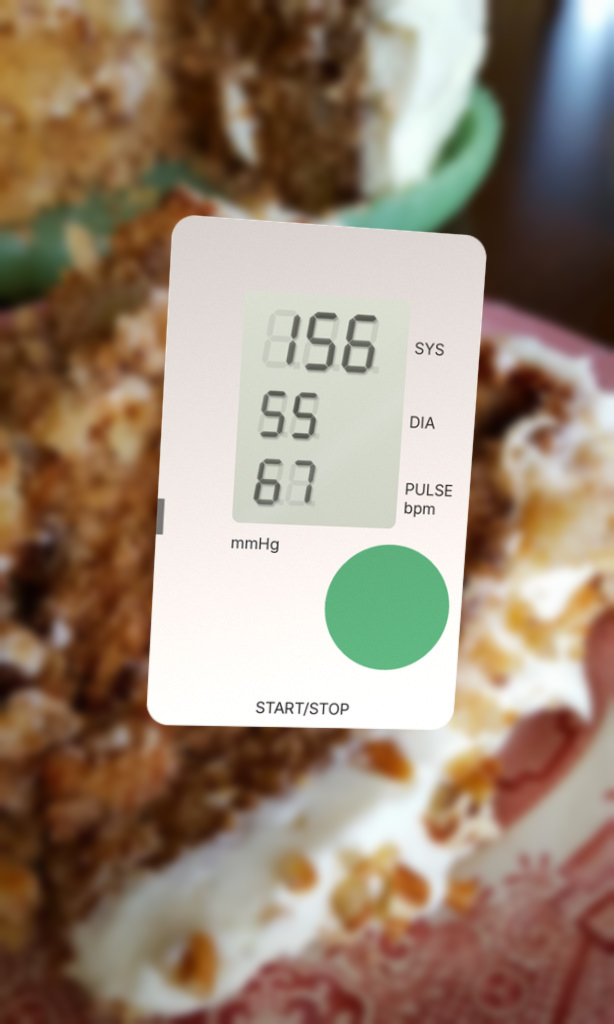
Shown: 55 mmHg
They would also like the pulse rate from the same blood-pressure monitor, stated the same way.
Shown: 67 bpm
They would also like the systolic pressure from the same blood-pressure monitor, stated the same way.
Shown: 156 mmHg
